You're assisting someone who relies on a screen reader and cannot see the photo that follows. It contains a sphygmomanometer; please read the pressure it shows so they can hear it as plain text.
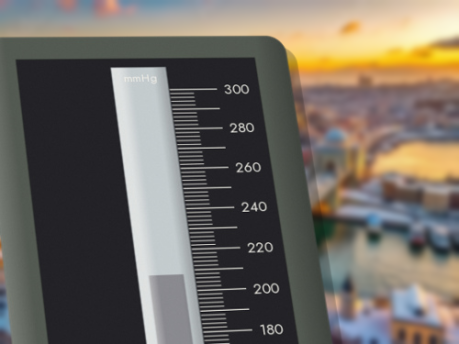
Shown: 208 mmHg
